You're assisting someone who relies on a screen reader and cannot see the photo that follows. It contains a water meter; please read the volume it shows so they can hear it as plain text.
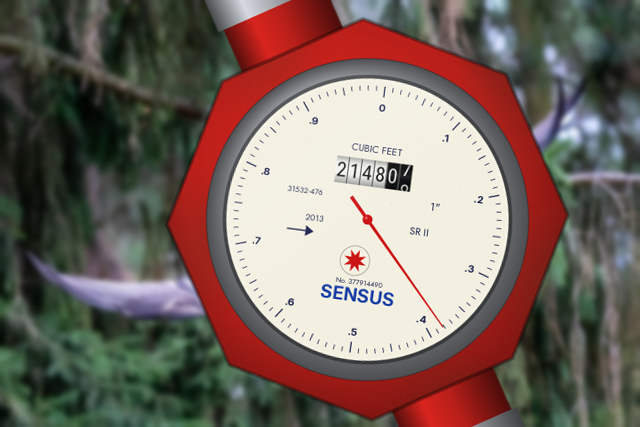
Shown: 214807.38 ft³
